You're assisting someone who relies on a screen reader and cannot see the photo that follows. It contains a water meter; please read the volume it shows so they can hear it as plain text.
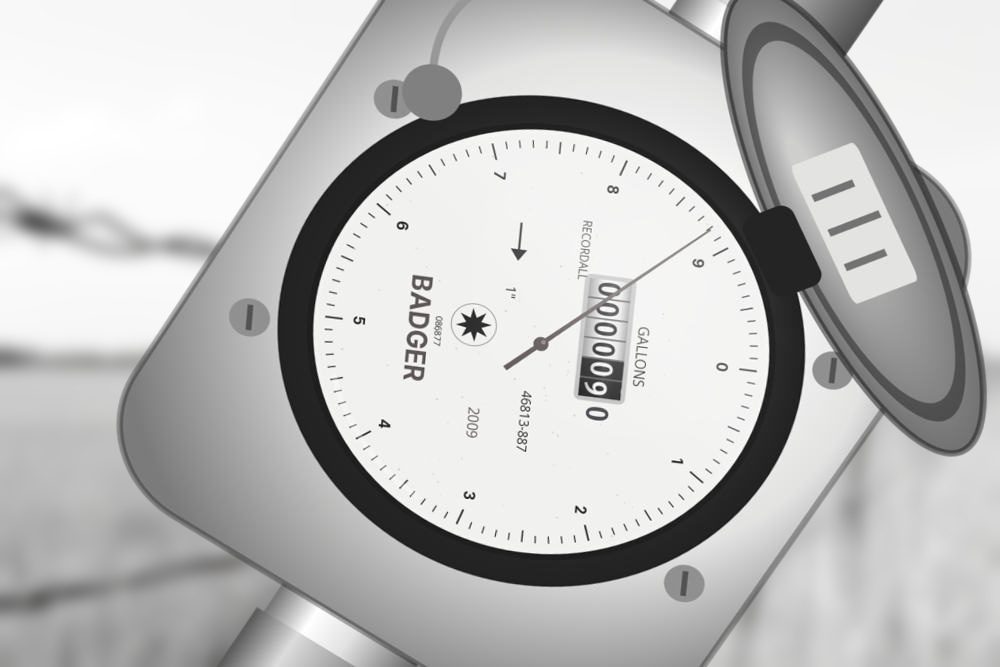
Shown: 88.8 gal
